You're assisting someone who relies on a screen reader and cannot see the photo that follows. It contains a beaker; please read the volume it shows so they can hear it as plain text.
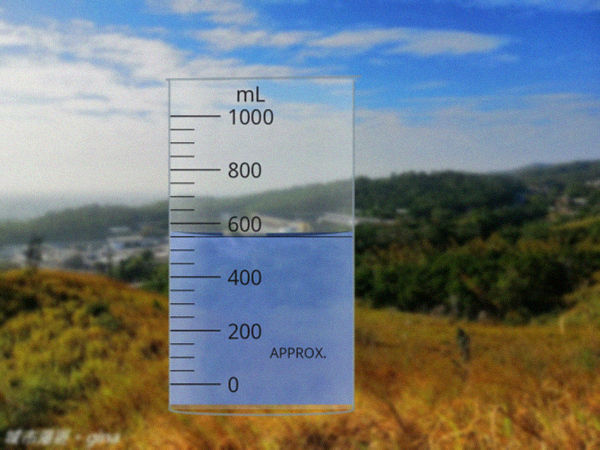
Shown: 550 mL
